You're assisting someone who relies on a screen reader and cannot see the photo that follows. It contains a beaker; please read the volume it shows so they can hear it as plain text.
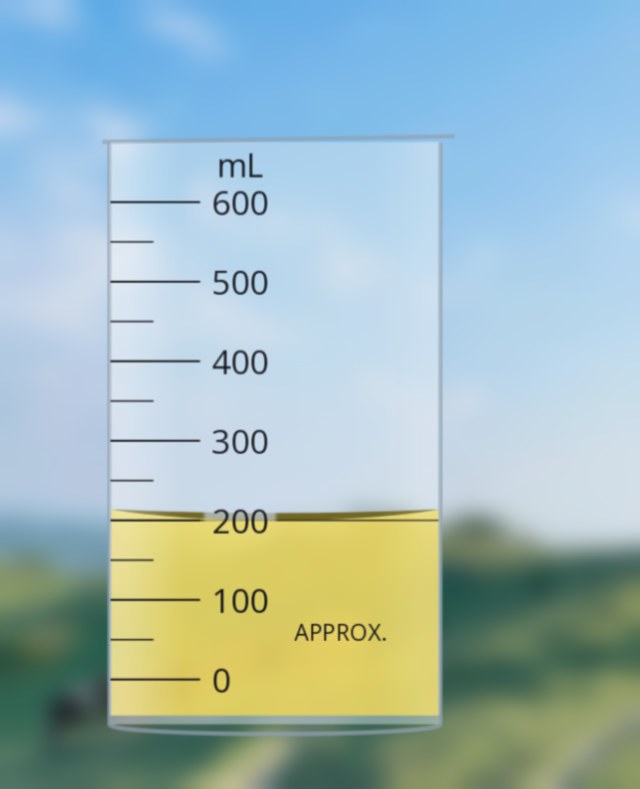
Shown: 200 mL
